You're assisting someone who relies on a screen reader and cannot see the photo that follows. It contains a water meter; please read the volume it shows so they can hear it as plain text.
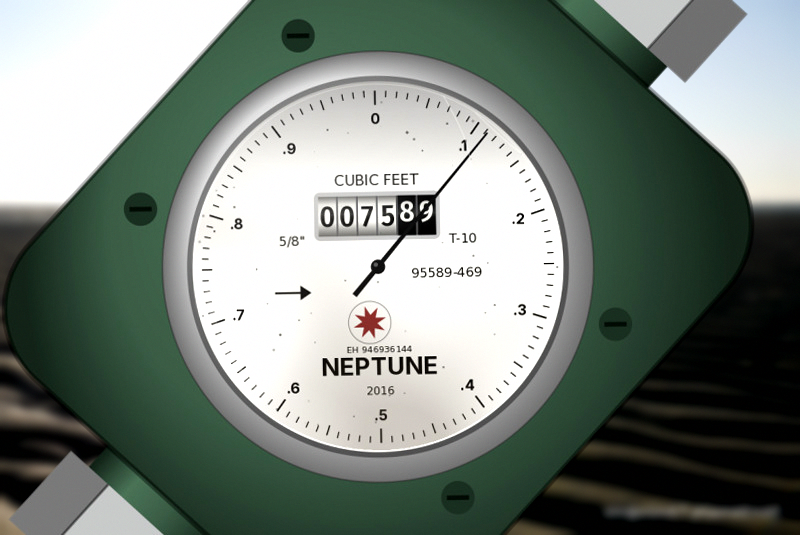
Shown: 7589.11 ft³
